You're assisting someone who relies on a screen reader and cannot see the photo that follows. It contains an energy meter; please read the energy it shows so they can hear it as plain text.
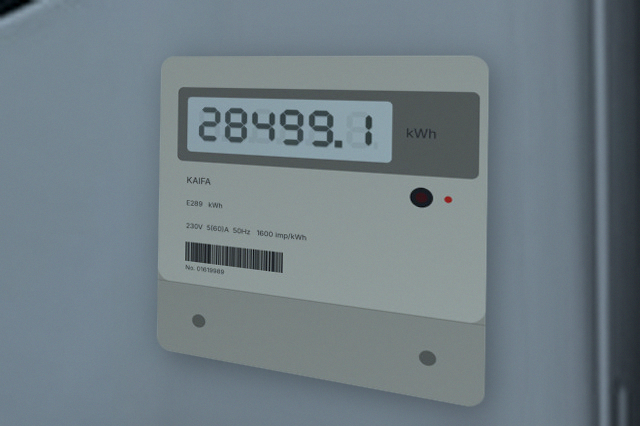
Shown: 28499.1 kWh
